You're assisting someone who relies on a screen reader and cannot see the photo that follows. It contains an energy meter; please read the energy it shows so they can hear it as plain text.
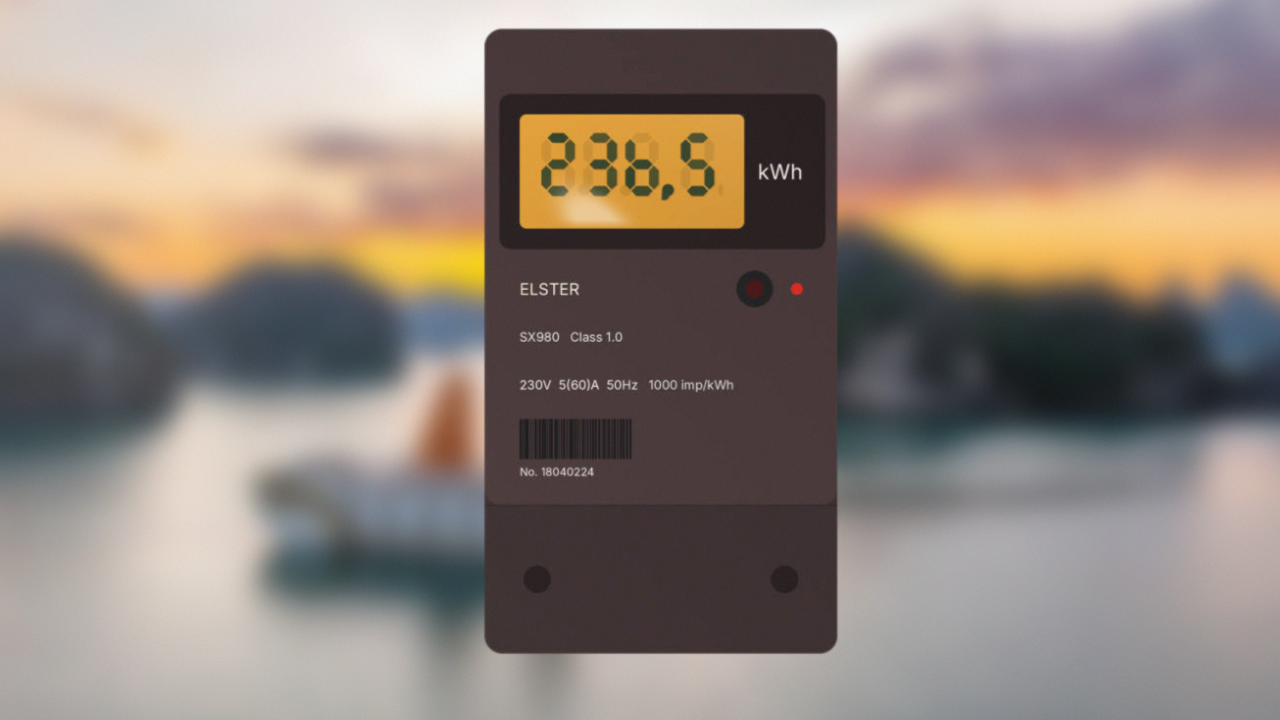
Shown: 236.5 kWh
